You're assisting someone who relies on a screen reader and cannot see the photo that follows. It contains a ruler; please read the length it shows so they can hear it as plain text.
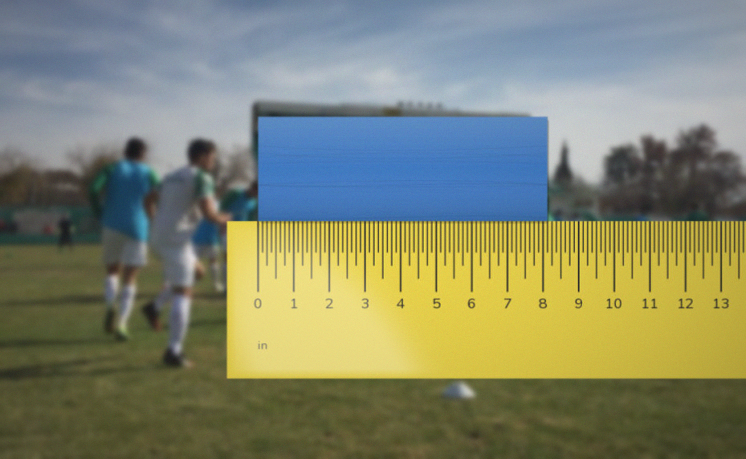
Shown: 8.125 in
